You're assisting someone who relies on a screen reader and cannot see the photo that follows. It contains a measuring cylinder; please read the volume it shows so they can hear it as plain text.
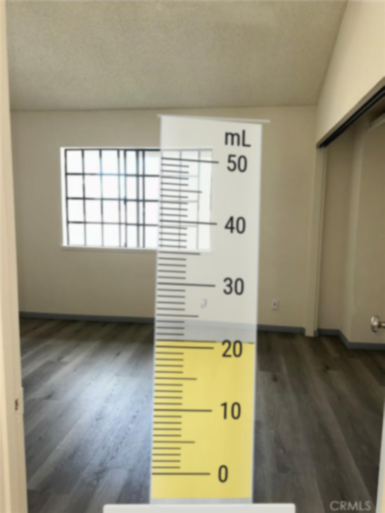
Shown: 21 mL
